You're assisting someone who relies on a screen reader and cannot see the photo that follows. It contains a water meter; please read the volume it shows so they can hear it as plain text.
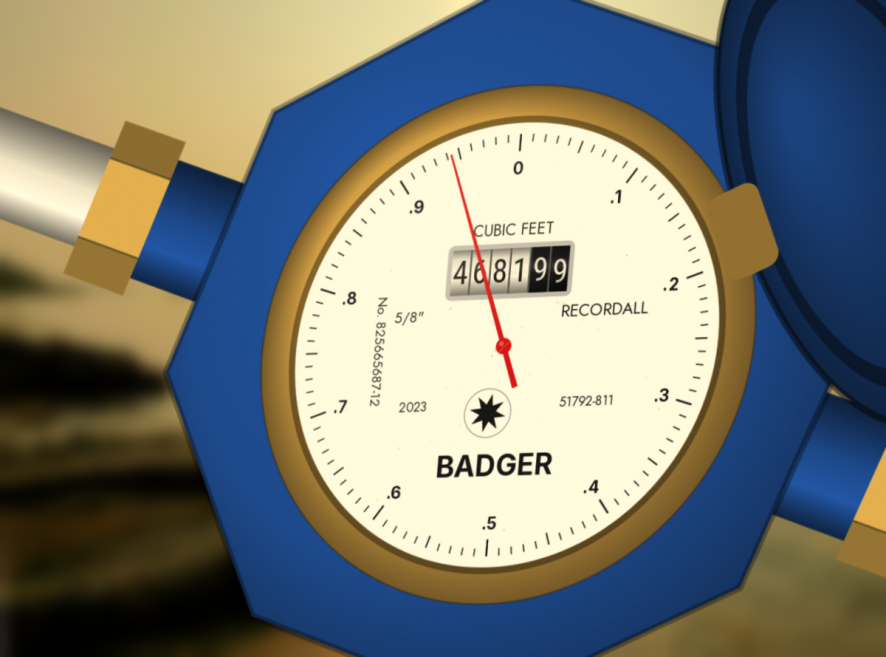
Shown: 468198.94 ft³
